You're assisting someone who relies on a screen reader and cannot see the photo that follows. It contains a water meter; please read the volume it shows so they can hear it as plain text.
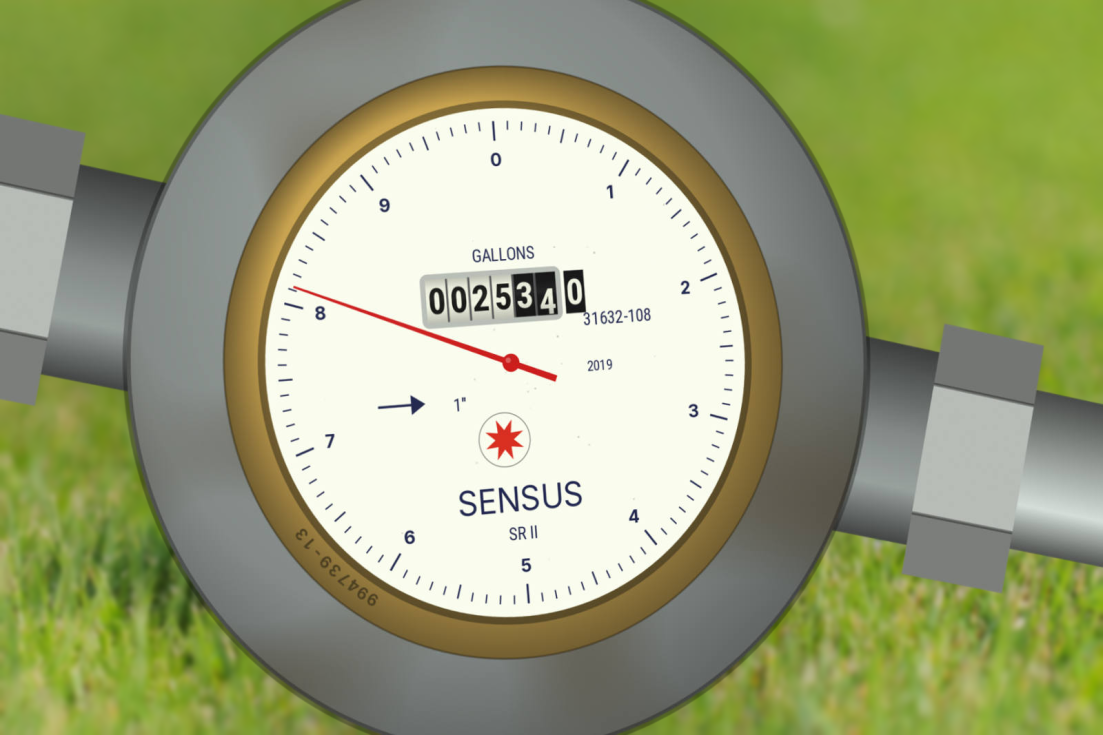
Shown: 25338.1 gal
